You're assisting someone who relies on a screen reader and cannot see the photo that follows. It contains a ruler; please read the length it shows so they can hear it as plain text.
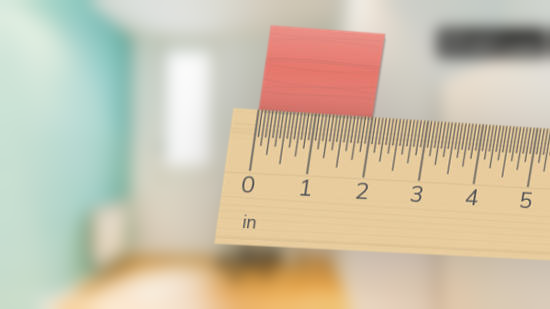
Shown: 2 in
